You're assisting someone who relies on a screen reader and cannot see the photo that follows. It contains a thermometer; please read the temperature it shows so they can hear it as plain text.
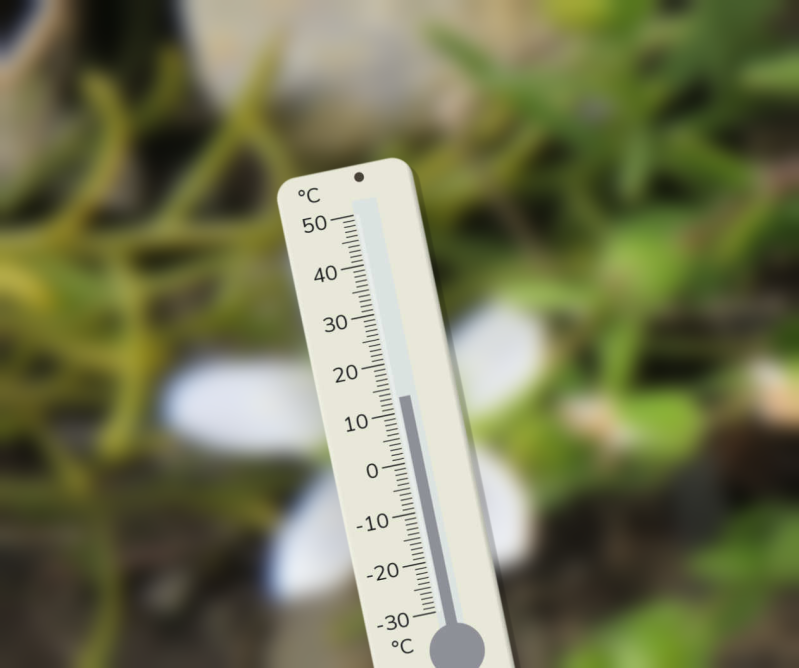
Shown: 13 °C
